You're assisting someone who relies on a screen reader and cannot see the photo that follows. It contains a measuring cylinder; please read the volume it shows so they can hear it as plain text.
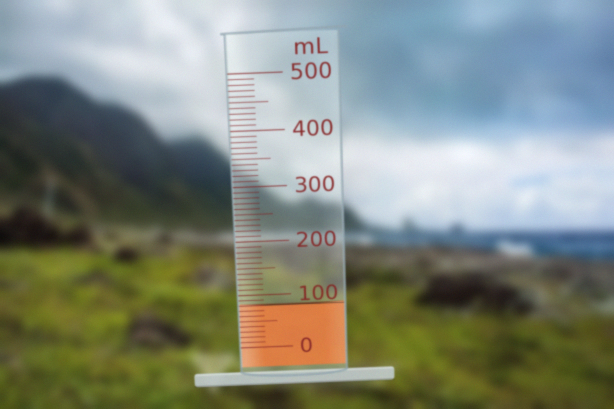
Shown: 80 mL
